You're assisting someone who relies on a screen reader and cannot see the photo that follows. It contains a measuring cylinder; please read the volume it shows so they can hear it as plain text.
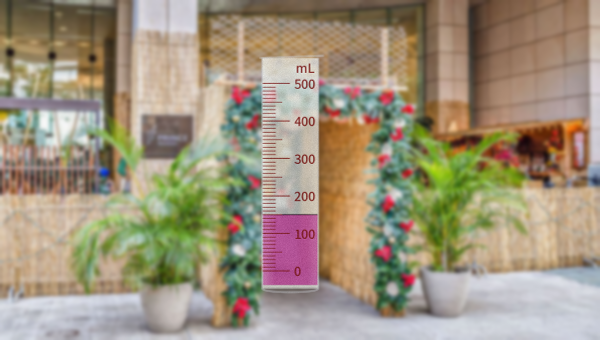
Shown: 150 mL
